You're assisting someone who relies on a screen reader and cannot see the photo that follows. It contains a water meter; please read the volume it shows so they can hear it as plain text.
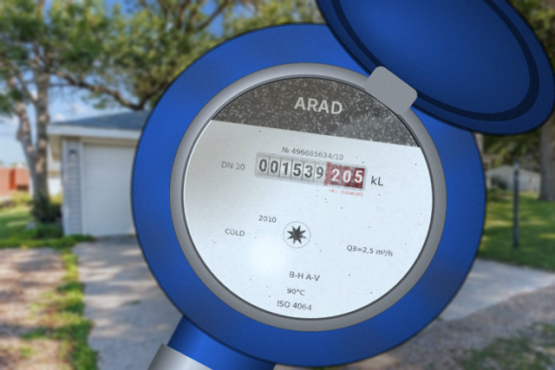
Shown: 1539.205 kL
